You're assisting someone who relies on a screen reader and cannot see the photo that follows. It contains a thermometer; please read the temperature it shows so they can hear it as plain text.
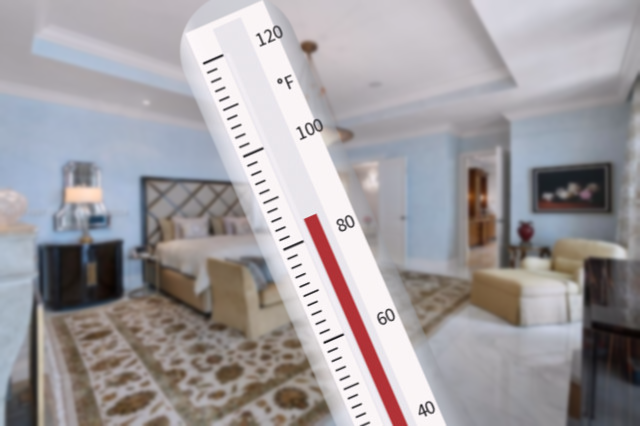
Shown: 84 °F
